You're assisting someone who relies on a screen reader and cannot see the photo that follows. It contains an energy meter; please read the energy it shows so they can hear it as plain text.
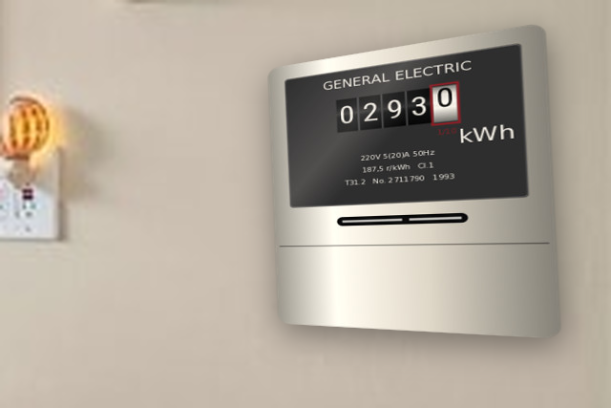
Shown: 293.0 kWh
